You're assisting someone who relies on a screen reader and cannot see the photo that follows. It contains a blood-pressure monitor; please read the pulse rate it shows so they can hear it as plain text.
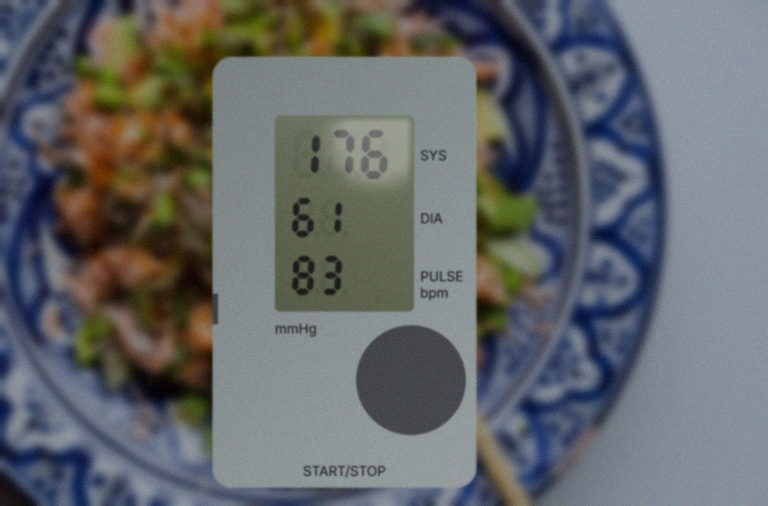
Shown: 83 bpm
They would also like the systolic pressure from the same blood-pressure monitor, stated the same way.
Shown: 176 mmHg
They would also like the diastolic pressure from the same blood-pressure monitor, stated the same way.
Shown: 61 mmHg
